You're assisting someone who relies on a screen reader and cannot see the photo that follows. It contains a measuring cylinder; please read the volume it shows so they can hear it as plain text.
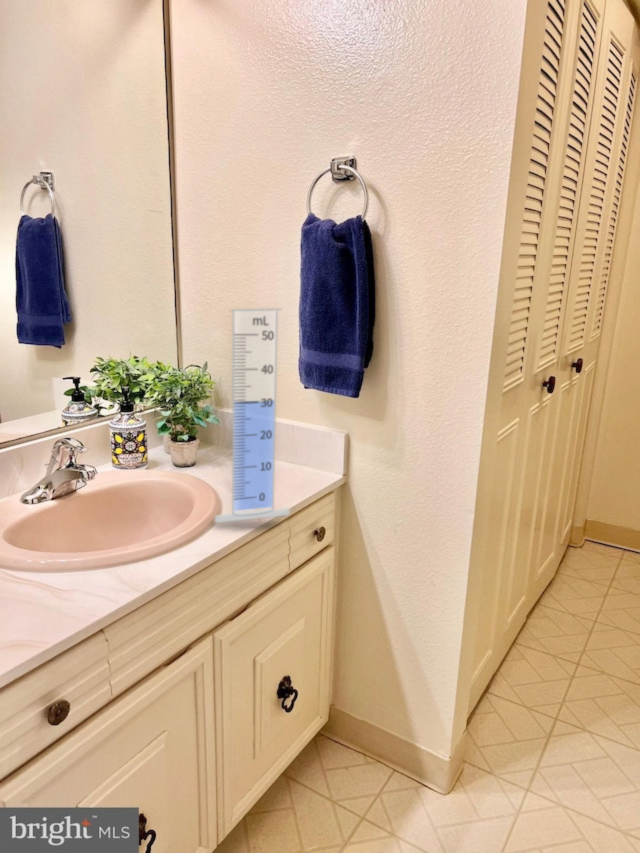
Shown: 30 mL
